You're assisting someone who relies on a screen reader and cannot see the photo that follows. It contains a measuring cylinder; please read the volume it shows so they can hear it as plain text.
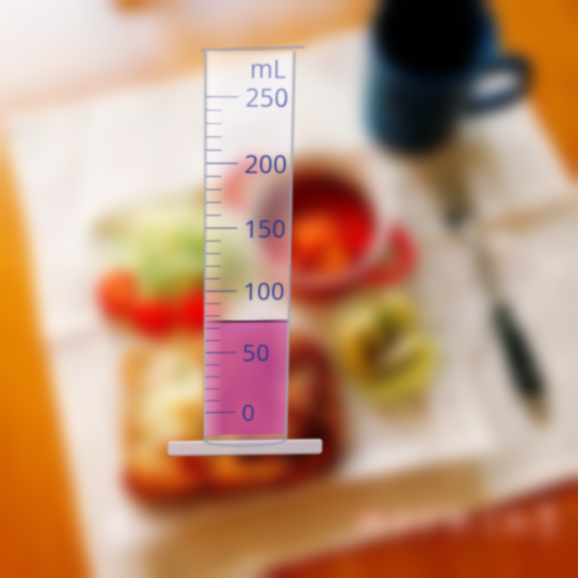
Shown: 75 mL
